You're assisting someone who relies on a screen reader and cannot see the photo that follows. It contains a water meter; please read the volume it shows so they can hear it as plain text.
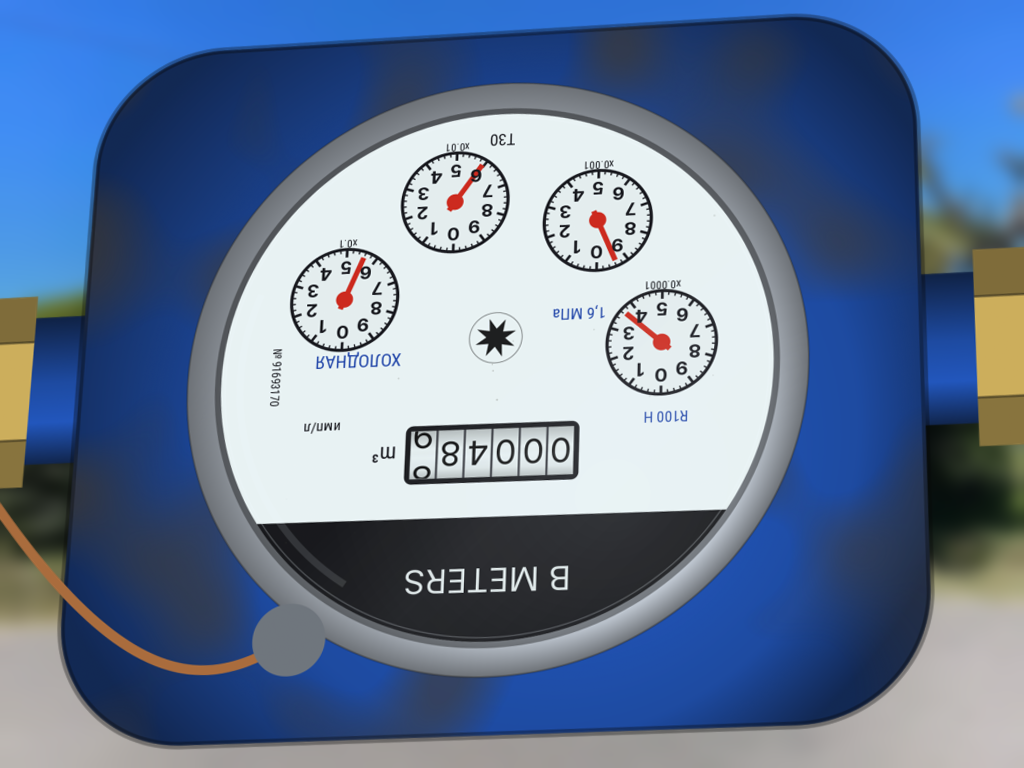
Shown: 488.5593 m³
